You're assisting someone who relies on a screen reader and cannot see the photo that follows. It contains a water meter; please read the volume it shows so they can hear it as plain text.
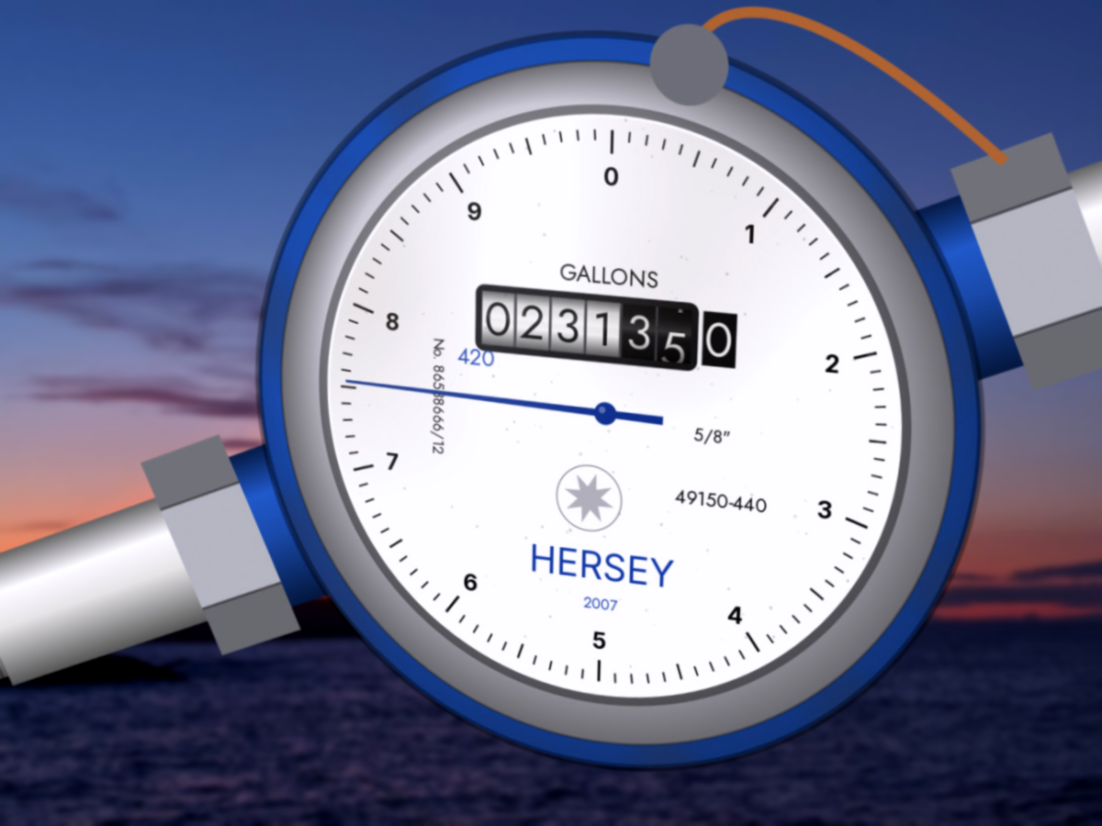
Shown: 231347.5 gal
